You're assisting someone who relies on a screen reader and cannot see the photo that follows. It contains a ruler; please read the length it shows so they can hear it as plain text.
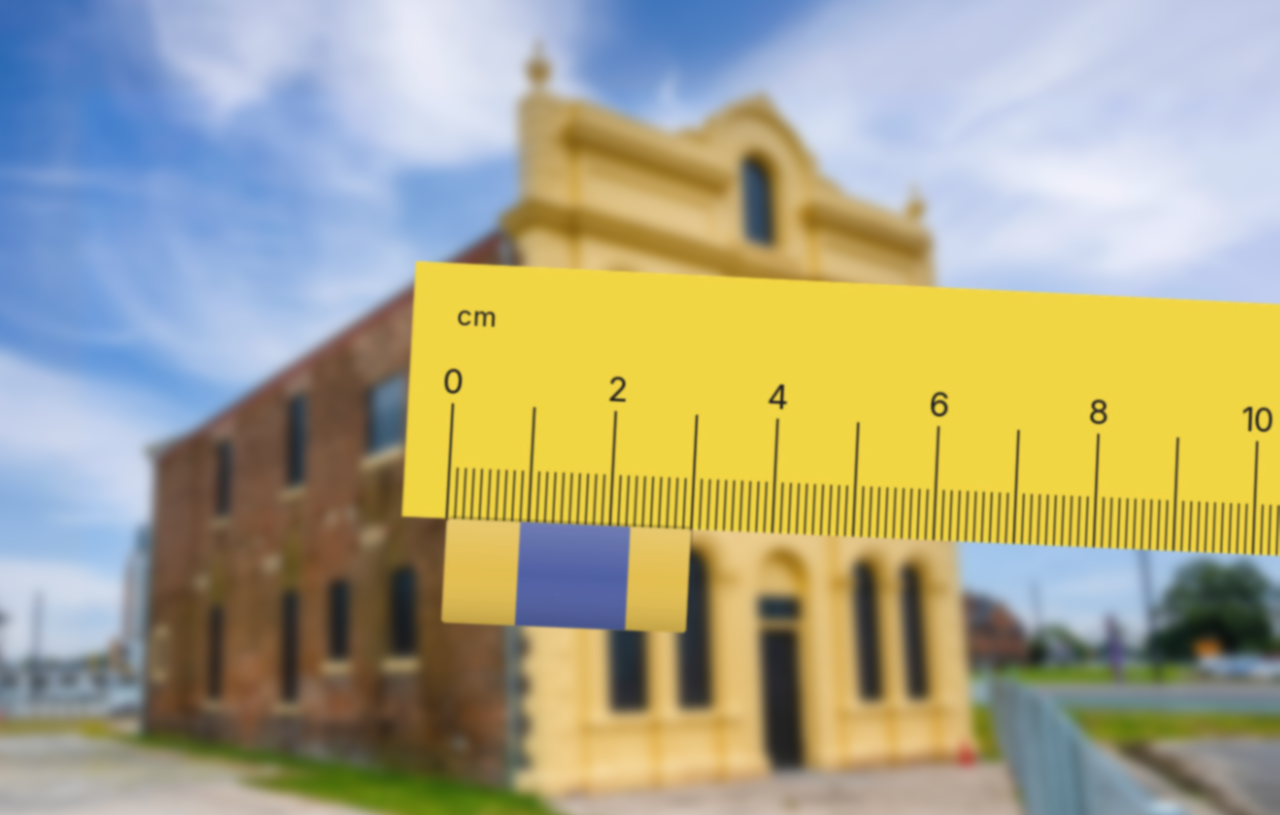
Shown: 3 cm
